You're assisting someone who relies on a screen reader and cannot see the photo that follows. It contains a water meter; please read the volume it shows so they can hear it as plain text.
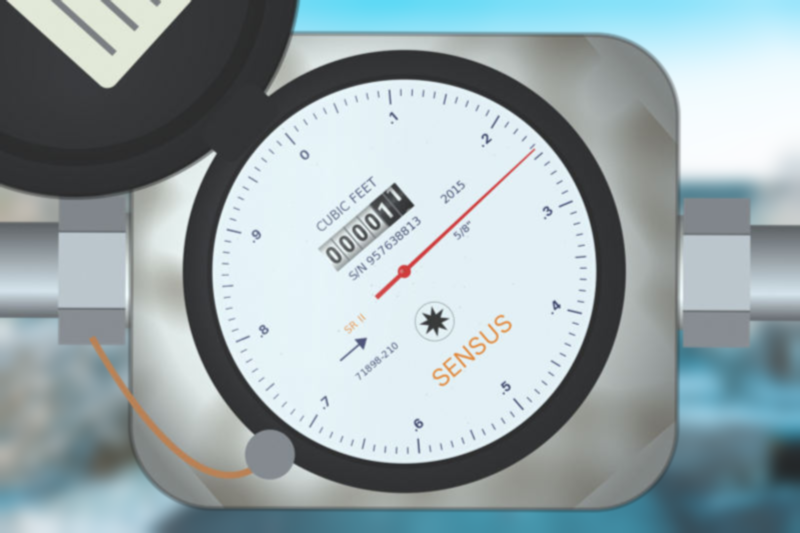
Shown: 11.24 ft³
